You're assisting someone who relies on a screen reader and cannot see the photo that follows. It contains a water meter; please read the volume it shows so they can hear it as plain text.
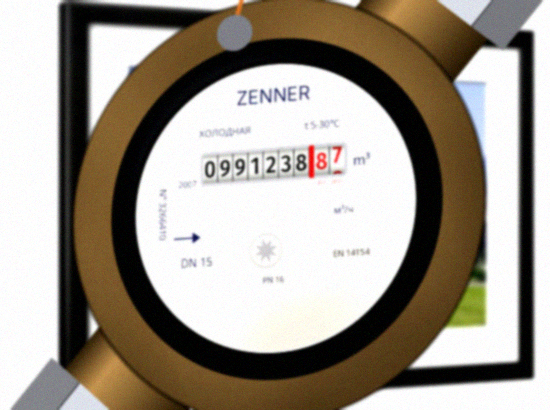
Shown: 991238.87 m³
